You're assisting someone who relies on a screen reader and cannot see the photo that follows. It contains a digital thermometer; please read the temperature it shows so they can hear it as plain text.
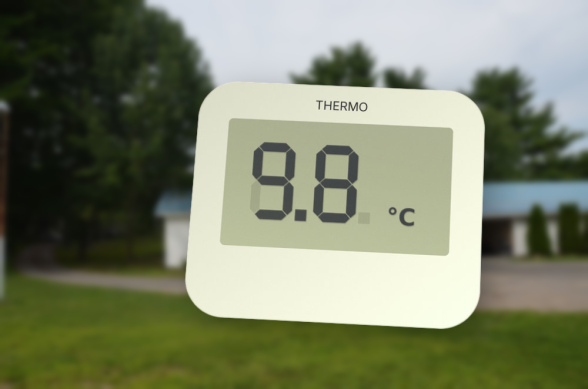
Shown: 9.8 °C
